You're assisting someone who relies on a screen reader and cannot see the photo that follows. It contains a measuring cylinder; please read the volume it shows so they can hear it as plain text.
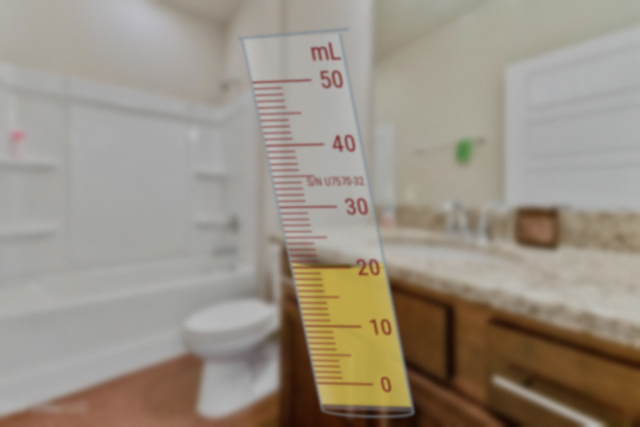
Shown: 20 mL
